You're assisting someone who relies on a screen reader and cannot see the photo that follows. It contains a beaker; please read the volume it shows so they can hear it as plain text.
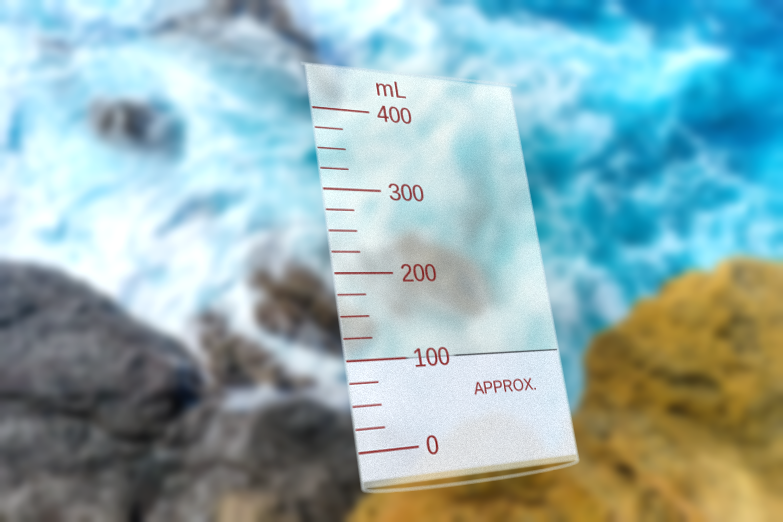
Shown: 100 mL
